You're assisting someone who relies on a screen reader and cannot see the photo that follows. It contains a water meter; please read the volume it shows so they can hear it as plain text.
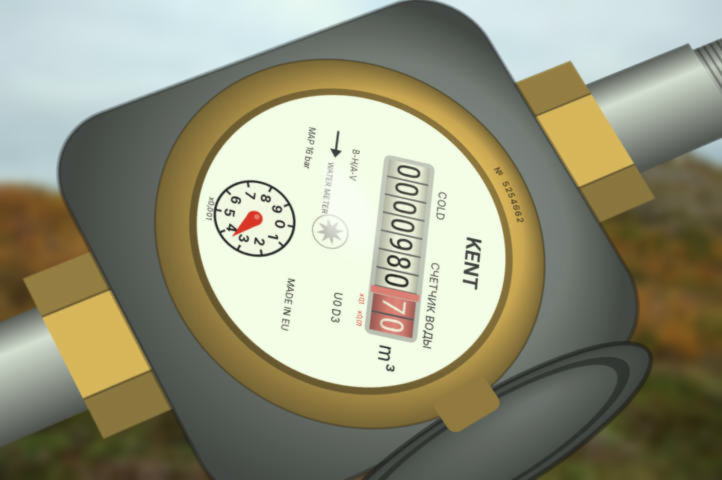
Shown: 980.703 m³
